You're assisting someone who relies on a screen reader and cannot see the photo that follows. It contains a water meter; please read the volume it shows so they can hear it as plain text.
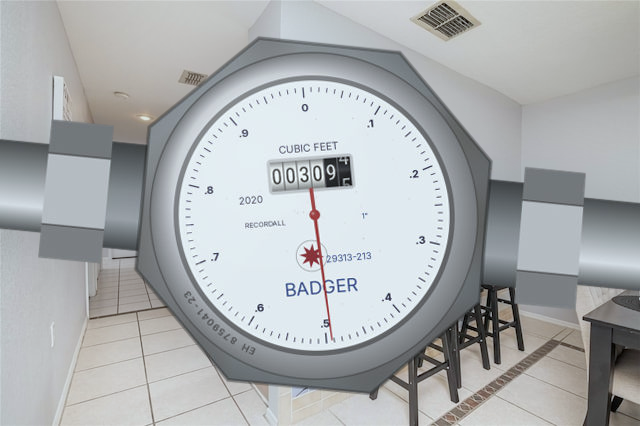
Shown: 3094.49 ft³
